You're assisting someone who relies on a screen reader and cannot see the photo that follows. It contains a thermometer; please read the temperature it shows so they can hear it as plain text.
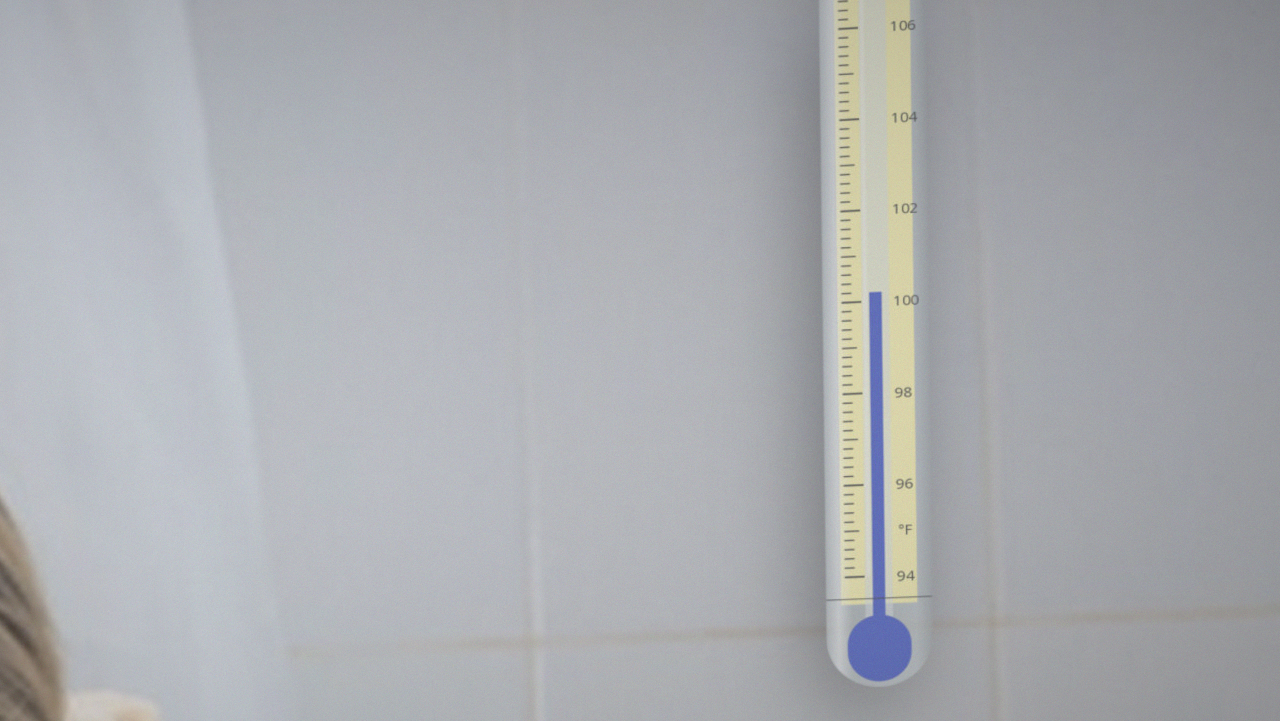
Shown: 100.2 °F
